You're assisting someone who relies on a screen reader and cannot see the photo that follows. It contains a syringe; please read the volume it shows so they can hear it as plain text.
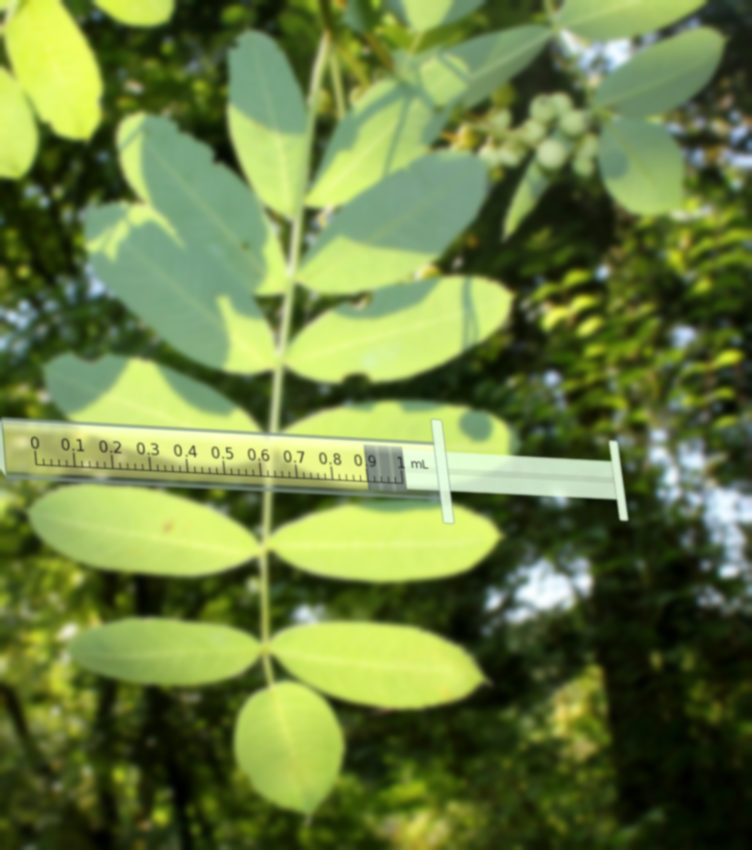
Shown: 0.9 mL
